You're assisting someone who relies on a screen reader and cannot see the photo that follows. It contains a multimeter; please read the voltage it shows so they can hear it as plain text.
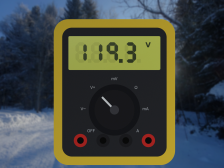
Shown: 119.3 V
